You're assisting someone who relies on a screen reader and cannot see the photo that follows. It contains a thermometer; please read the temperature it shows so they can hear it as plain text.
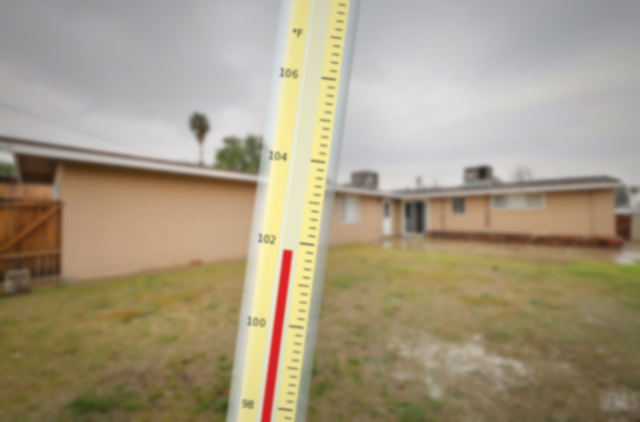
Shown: 101.8 °F
